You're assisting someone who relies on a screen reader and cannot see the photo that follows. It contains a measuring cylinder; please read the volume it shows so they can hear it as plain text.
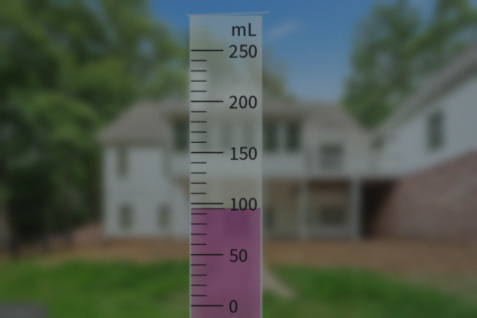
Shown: 95 mL
